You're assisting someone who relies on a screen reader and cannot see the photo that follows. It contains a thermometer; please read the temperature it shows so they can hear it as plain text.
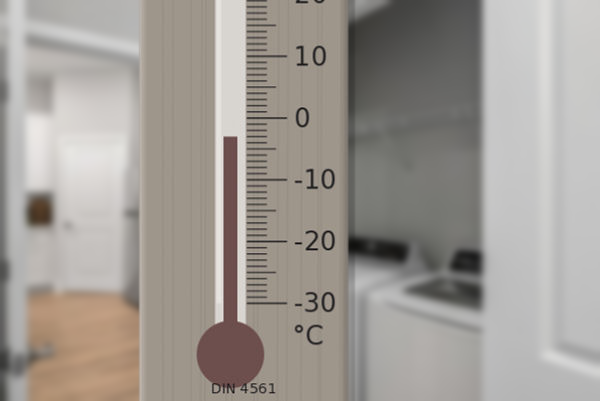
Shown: -3 °C
